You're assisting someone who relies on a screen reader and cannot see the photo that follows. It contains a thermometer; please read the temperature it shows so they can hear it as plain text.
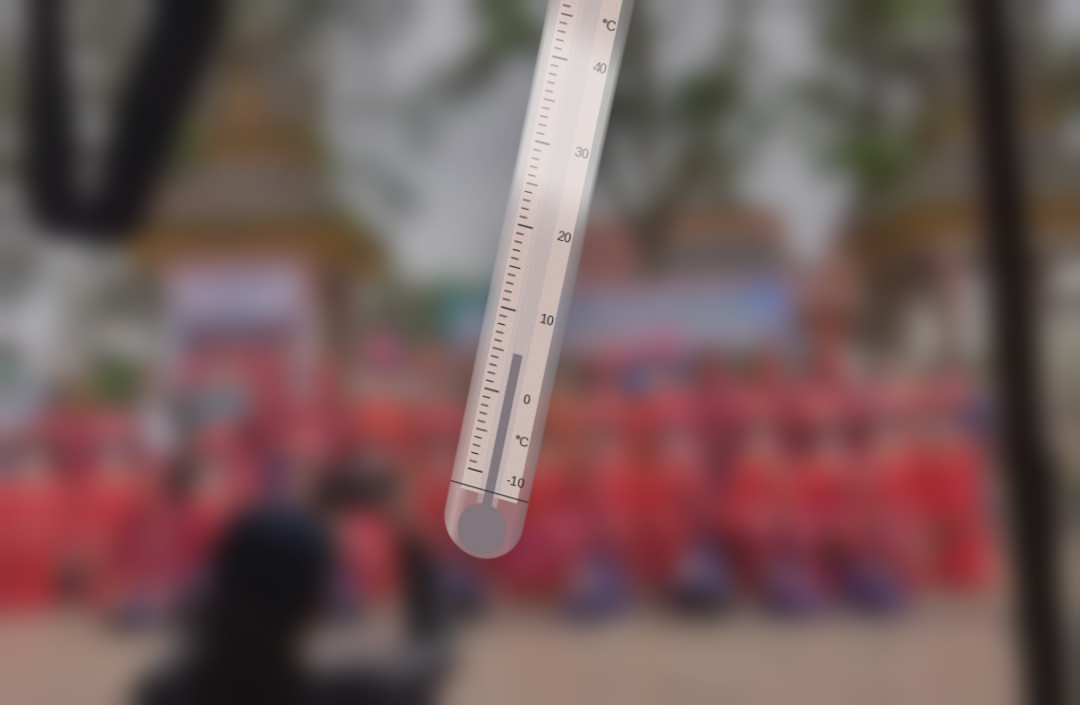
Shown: 5 °C
